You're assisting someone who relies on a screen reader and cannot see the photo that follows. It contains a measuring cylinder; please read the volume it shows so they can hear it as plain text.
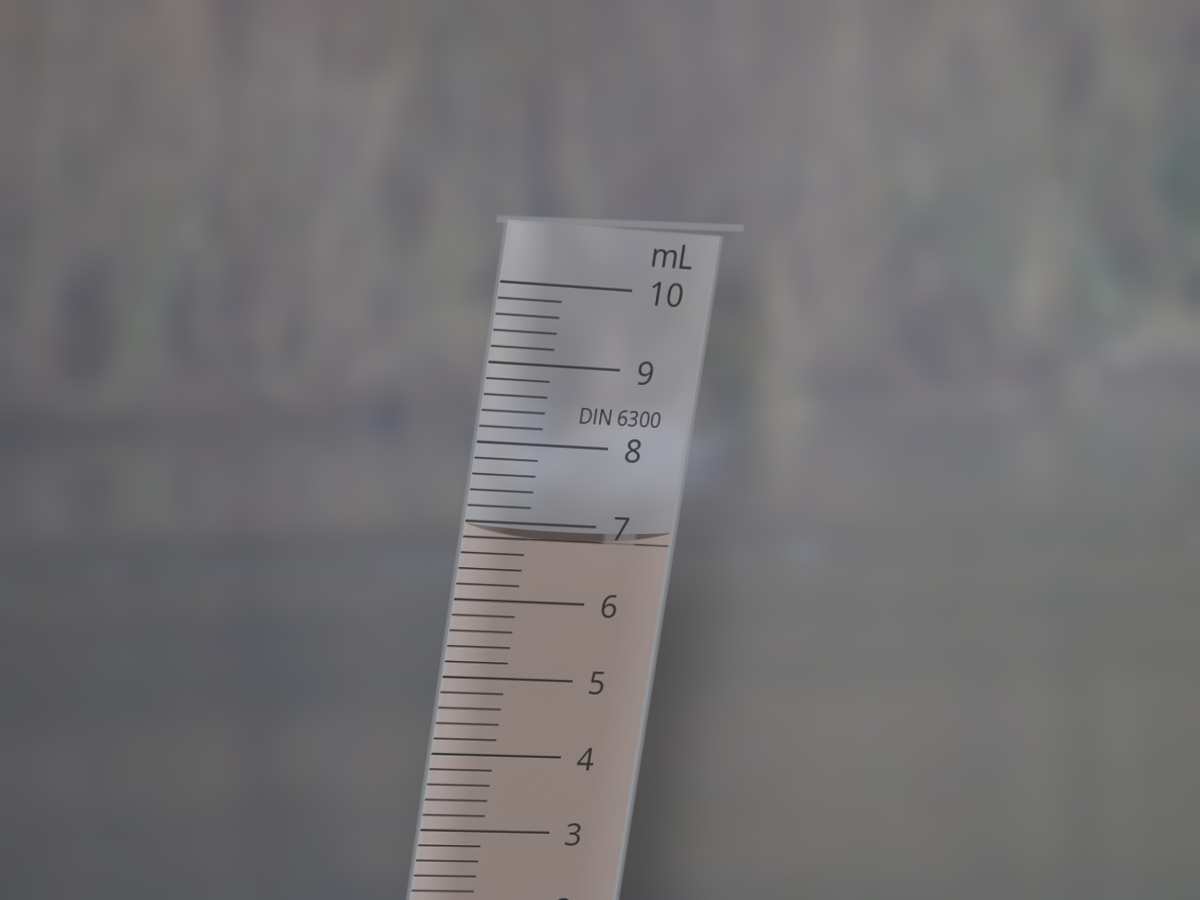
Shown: 6.8 mL
